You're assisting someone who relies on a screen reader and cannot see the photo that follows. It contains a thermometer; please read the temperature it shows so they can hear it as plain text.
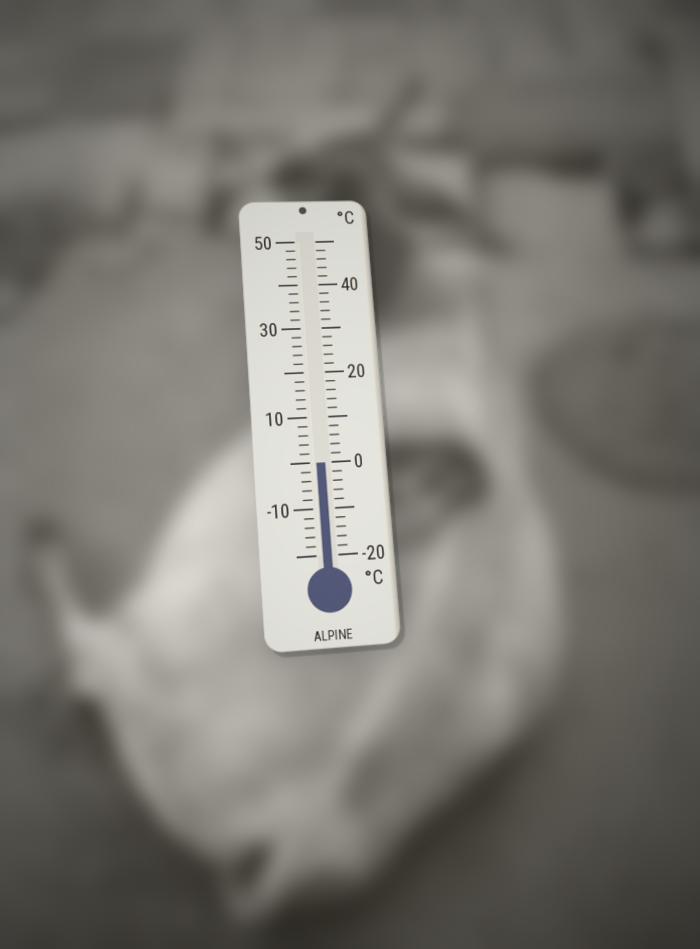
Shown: 0 °C
